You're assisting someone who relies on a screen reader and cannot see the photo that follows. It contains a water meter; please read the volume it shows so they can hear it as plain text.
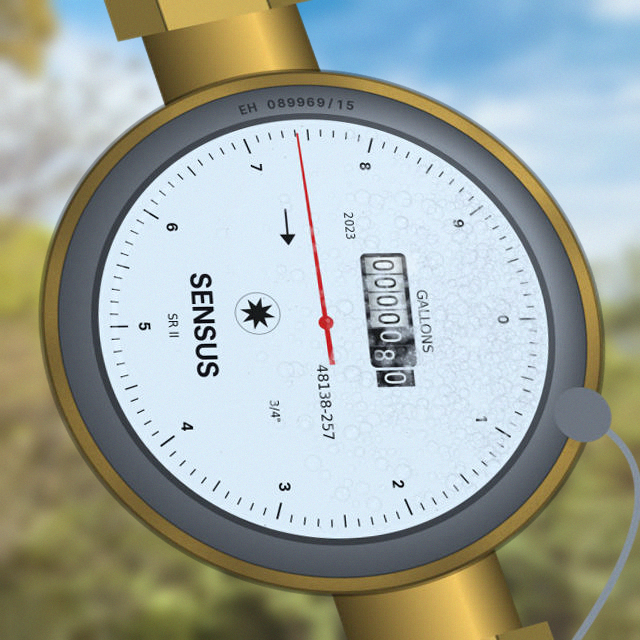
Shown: 77.4 gal
